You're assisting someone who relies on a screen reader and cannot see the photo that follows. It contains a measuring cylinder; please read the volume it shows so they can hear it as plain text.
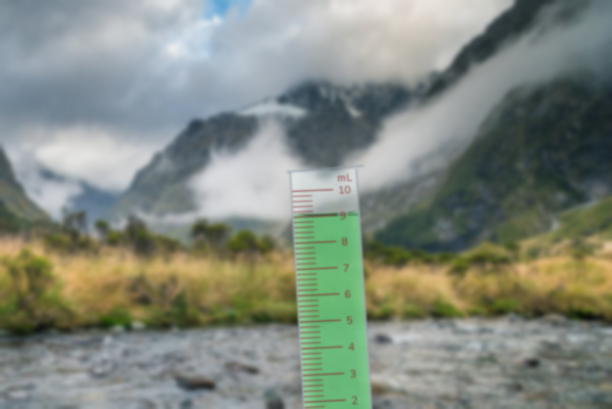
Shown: 9 mL
